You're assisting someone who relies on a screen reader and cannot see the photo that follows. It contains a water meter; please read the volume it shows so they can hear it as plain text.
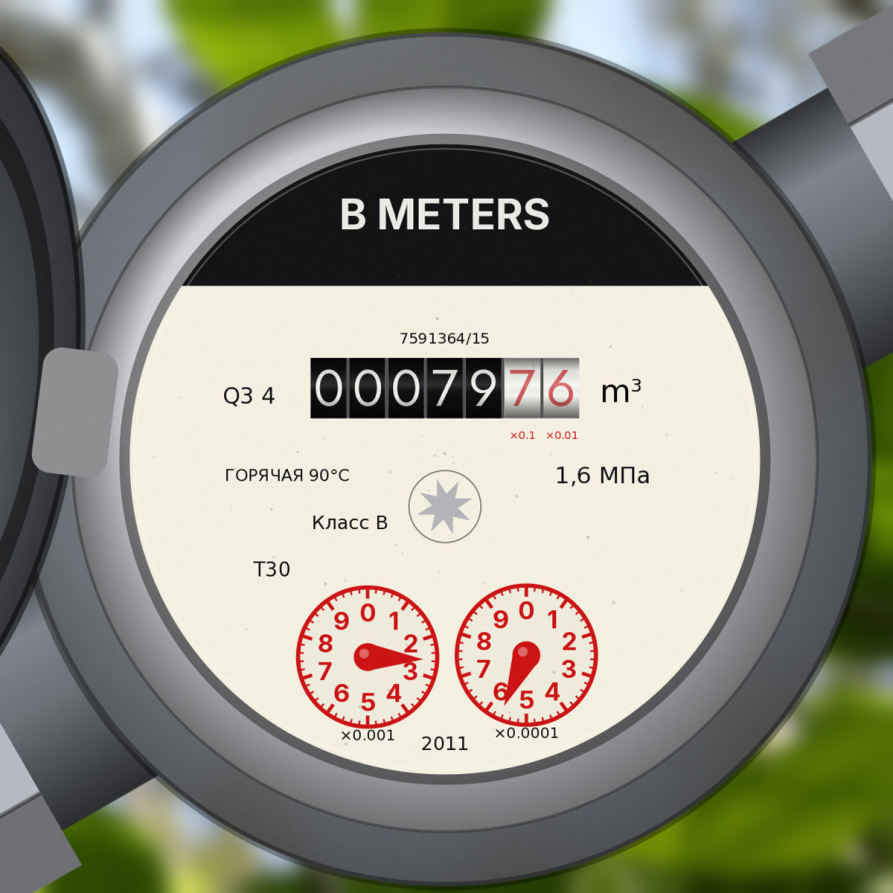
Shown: 79.7625 m³
